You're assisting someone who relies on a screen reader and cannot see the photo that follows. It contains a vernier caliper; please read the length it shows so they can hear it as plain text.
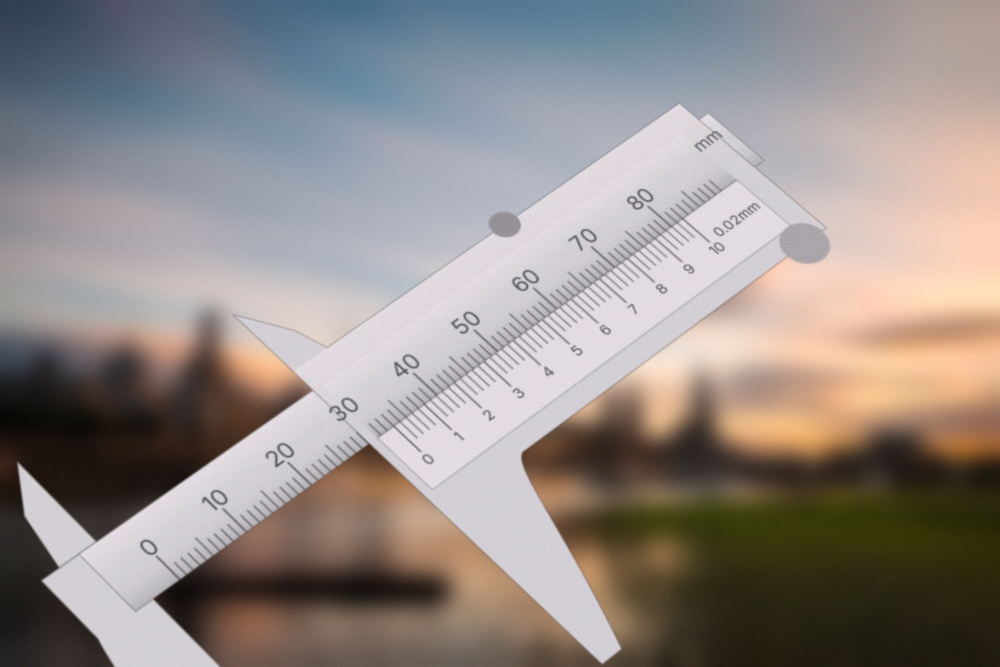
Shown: 33.0 mm
